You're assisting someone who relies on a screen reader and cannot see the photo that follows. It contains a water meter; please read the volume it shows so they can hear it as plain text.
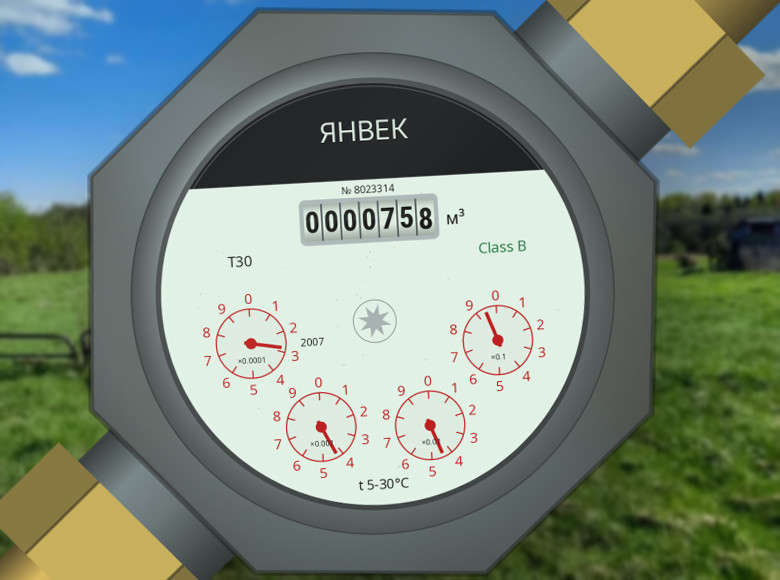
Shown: 757.9442 m³
